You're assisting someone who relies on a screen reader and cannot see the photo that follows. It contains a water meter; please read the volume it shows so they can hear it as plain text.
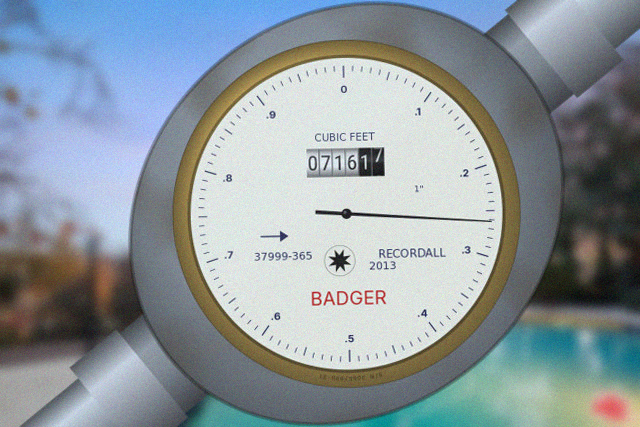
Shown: 71617.26 ft³
